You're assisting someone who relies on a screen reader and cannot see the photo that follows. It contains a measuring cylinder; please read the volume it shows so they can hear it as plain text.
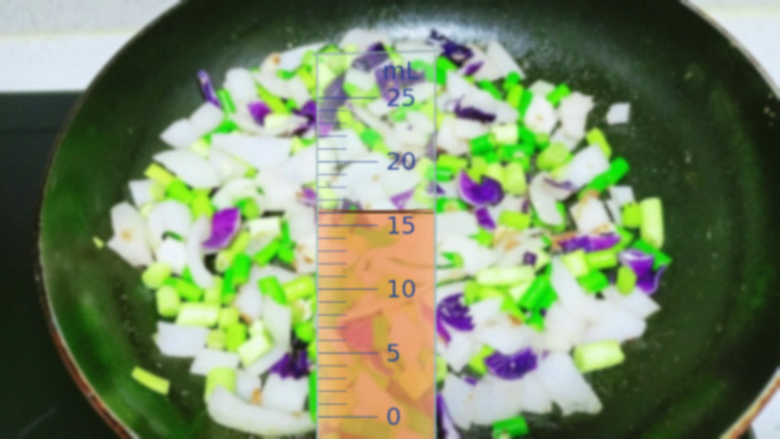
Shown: 16 mL
